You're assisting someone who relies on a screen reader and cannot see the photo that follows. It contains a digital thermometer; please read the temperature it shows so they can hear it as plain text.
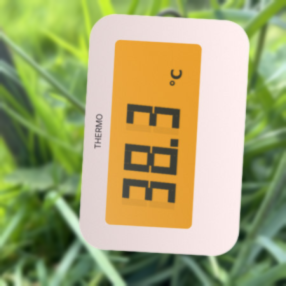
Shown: 38.3 °C
